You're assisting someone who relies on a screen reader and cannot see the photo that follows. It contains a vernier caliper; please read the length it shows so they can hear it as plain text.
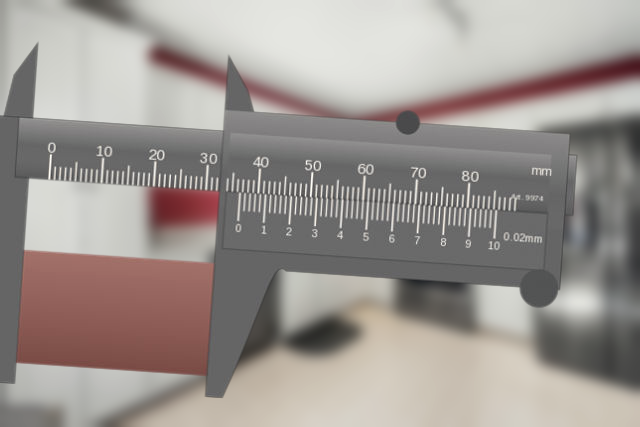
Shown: 36.5 mm
